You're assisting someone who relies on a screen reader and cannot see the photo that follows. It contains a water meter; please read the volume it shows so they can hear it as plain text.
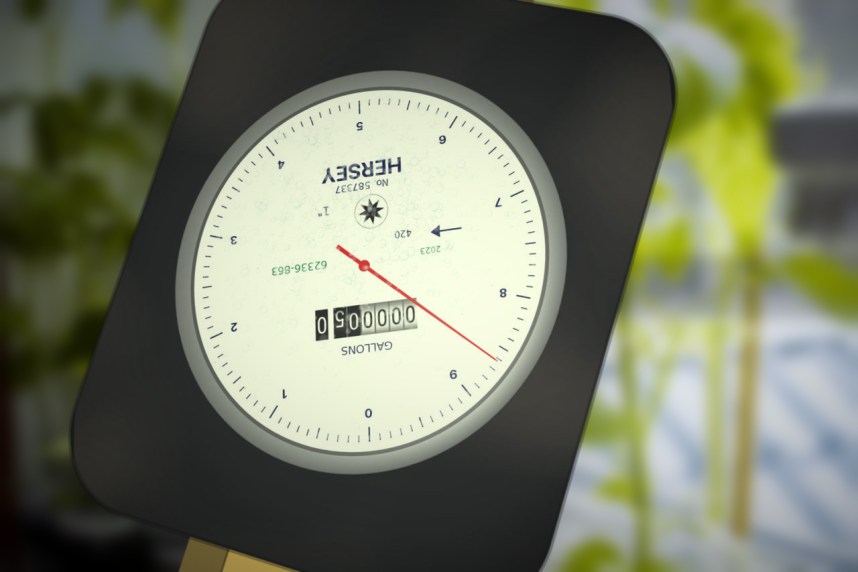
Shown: 48.6 gal
